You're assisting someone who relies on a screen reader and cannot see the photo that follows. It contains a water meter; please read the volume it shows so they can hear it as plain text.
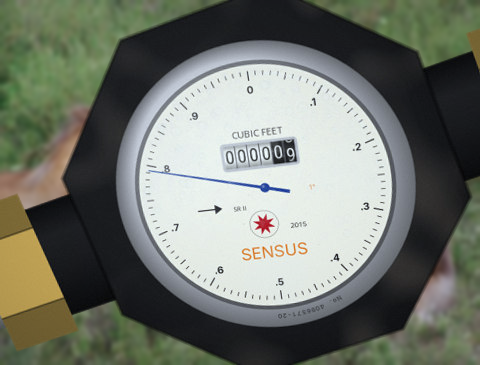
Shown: 8.79 ft³
